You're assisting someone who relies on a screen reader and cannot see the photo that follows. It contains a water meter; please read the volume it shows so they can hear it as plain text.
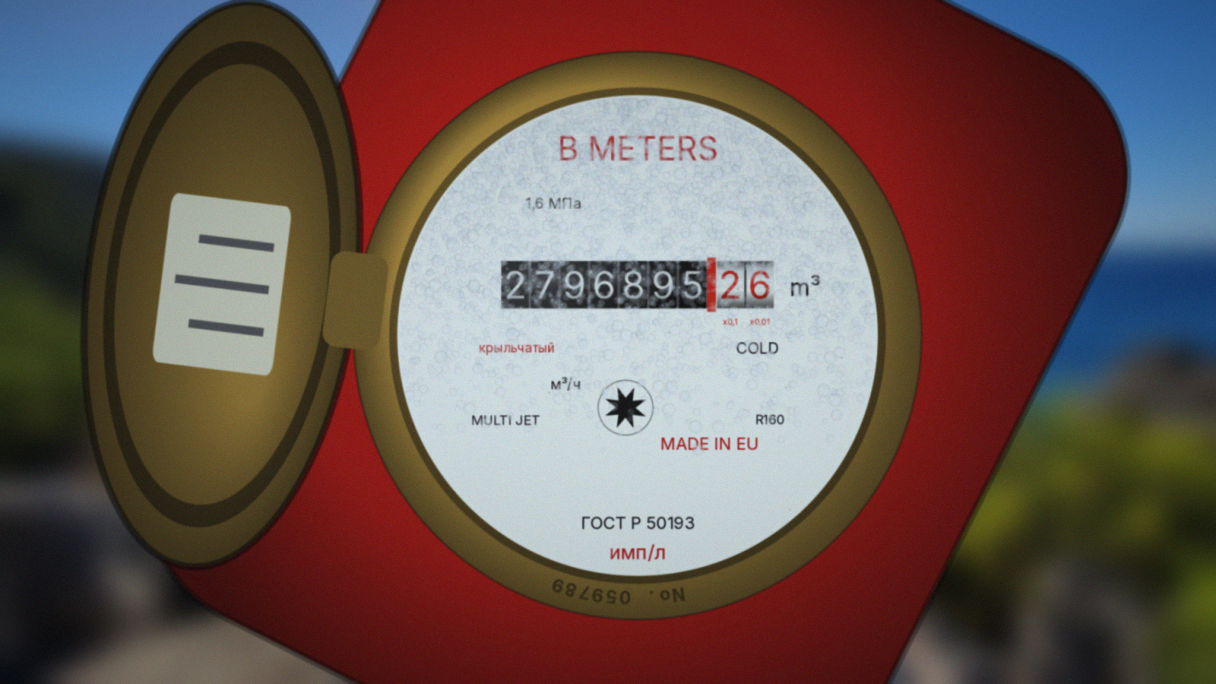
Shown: 2796895.26 m³
